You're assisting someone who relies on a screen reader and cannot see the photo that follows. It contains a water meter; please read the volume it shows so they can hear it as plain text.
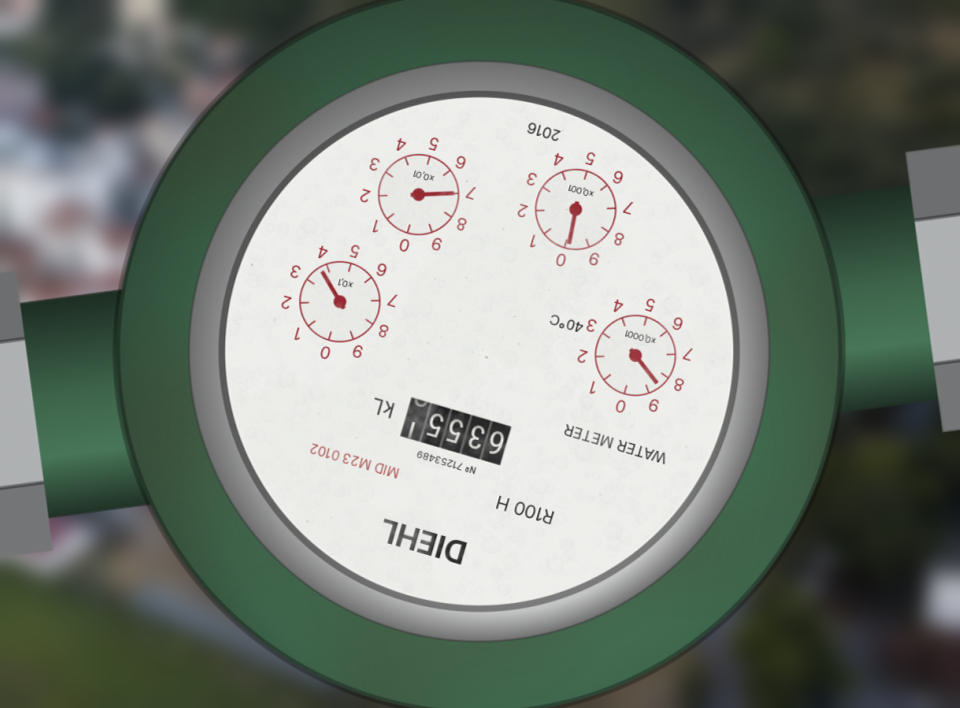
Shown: 63551.3698 kL
